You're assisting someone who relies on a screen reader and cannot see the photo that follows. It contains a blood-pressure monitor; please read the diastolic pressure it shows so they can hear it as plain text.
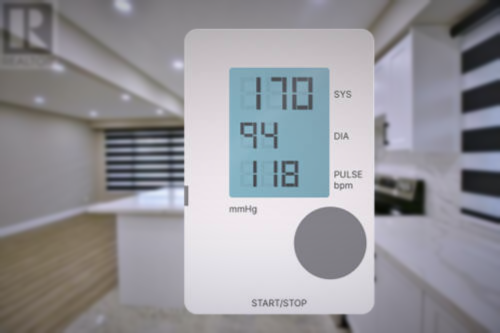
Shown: 94 mmHg
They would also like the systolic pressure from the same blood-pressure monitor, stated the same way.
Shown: 170 mmHg
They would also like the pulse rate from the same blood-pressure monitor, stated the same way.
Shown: 118 bpm
